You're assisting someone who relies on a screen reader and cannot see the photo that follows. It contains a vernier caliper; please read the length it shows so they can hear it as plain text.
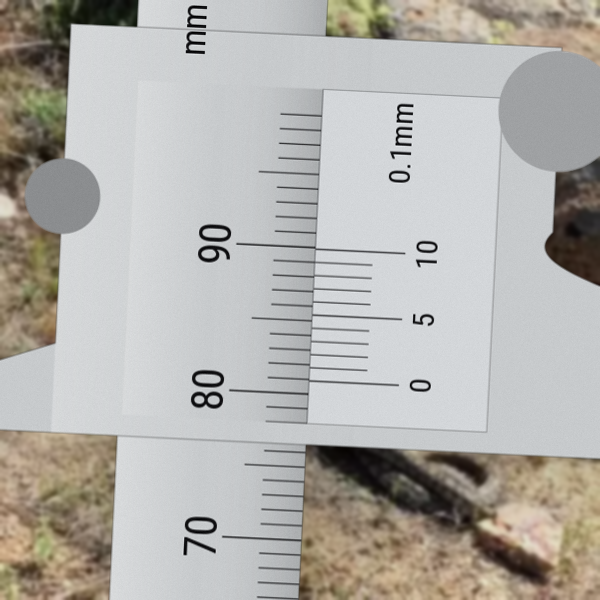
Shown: 80.9 mm
